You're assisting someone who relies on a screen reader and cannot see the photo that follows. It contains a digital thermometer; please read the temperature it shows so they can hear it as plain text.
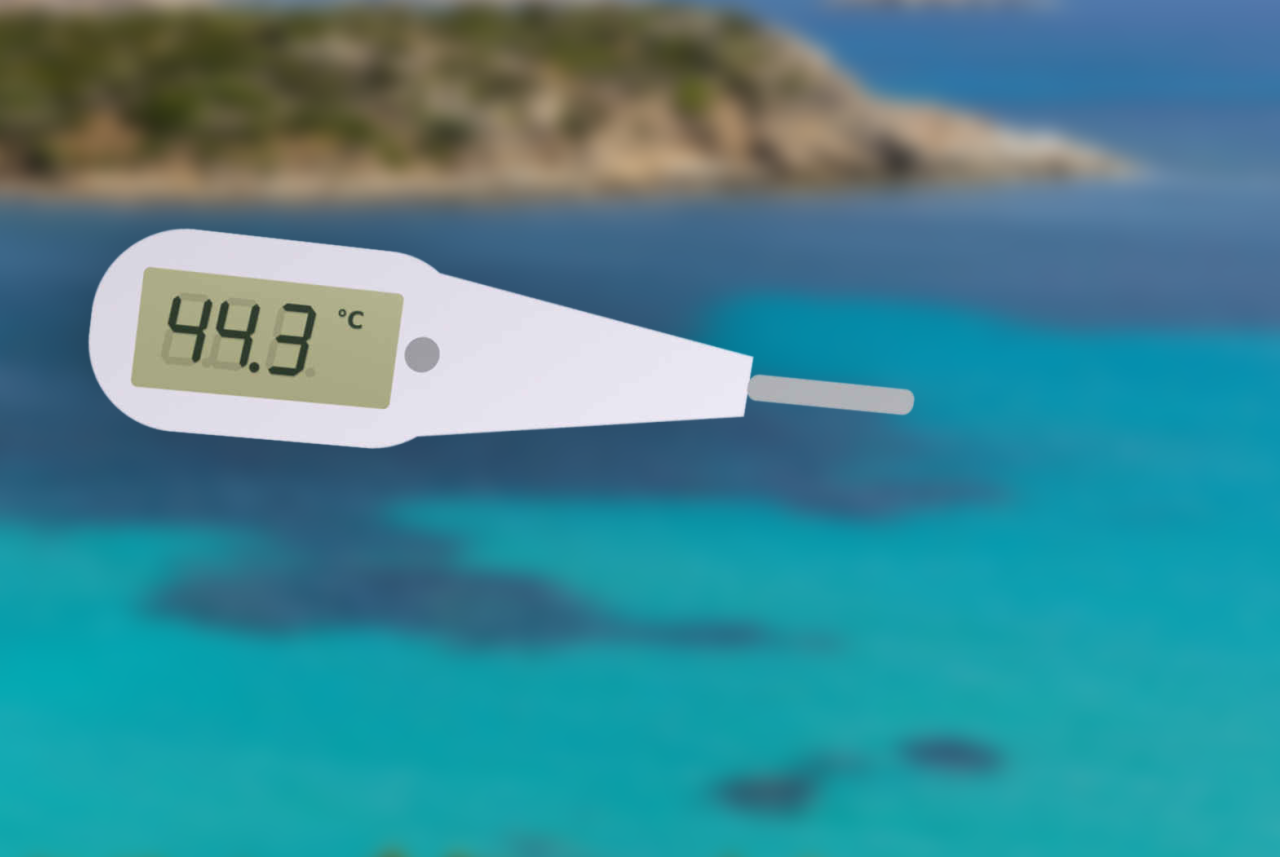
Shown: 44.3 °C
